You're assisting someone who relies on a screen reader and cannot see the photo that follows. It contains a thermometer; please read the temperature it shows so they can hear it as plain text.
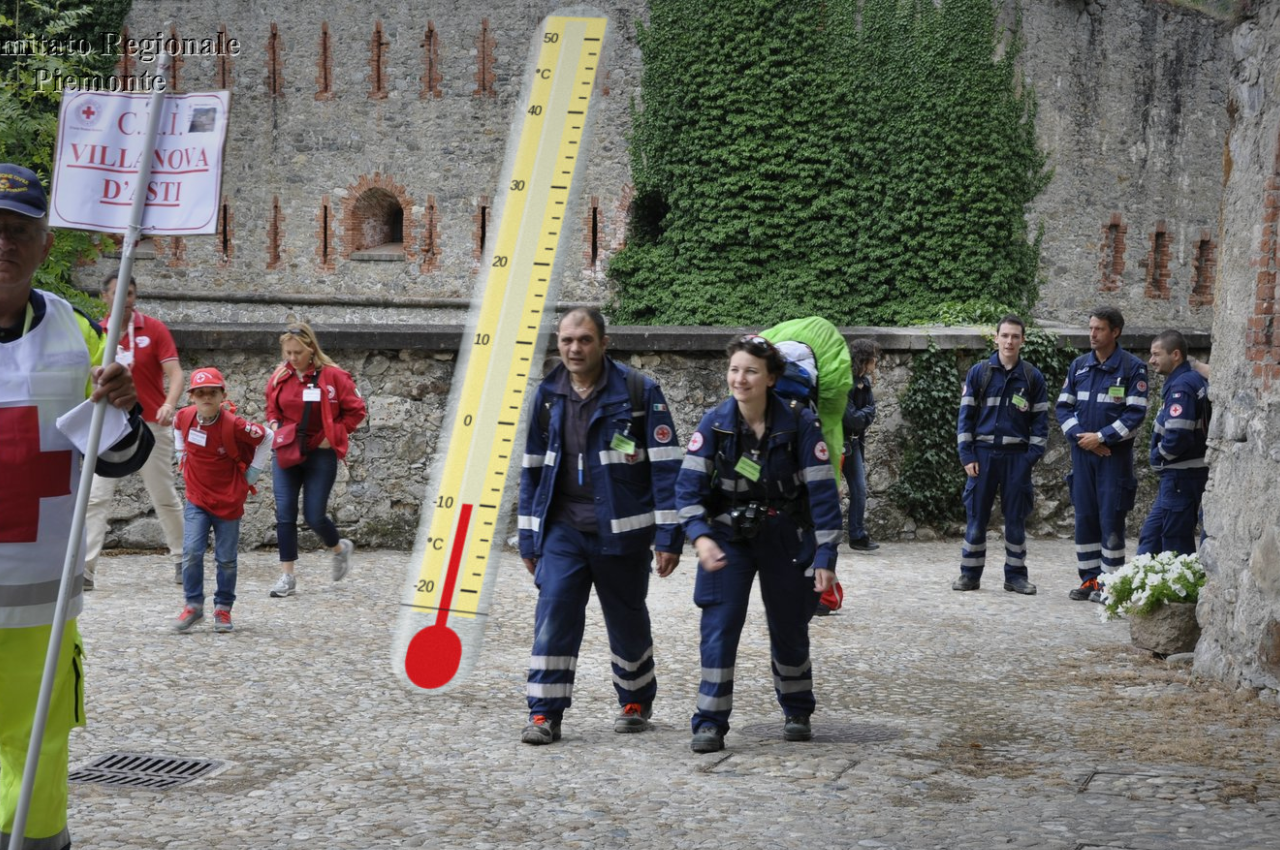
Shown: -10 °C
